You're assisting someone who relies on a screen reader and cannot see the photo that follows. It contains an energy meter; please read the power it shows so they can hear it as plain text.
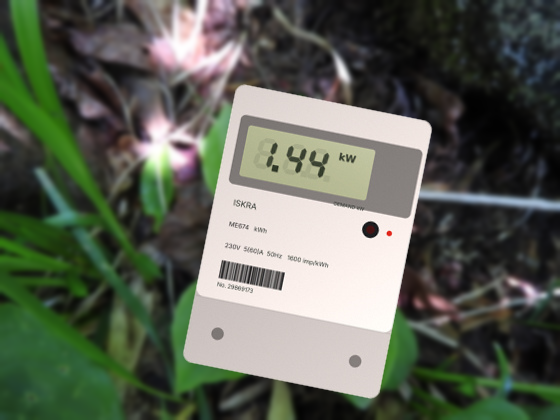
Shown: 1.44 kW
